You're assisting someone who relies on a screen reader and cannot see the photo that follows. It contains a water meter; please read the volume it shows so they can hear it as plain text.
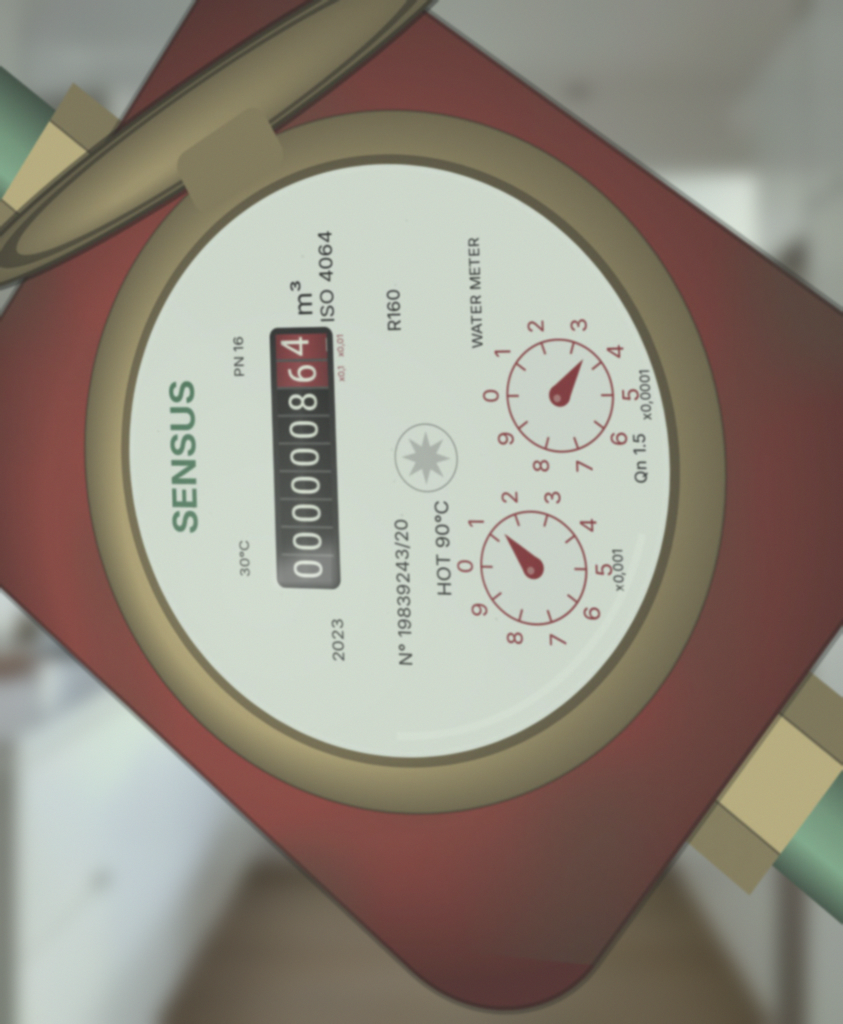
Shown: 8.6413 m³
